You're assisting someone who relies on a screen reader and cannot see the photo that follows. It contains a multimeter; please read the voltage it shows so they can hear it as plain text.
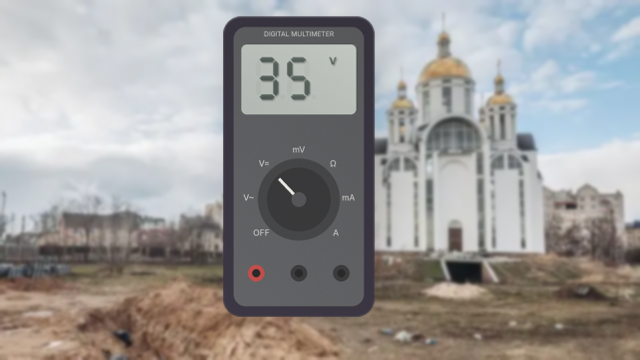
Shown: 35 V
